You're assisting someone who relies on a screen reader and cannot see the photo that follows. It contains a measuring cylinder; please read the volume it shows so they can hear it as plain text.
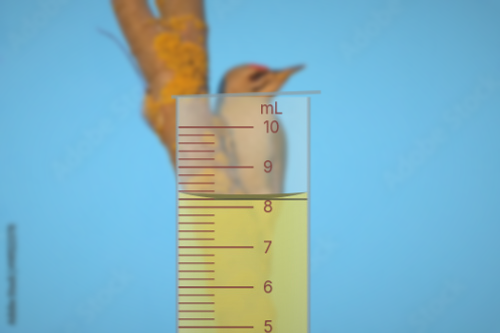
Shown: 8.2 mL
